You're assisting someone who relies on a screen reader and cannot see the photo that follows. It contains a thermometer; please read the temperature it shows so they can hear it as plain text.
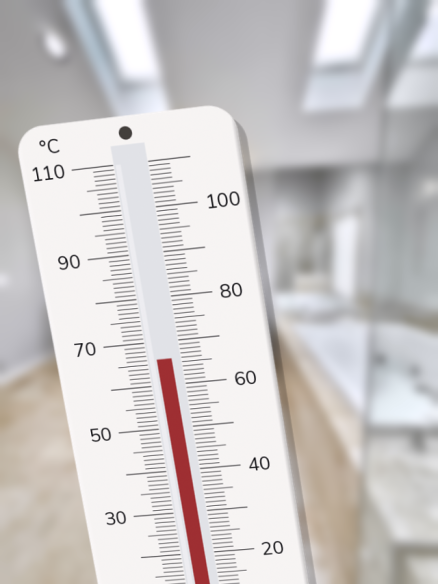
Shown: 66 °C
